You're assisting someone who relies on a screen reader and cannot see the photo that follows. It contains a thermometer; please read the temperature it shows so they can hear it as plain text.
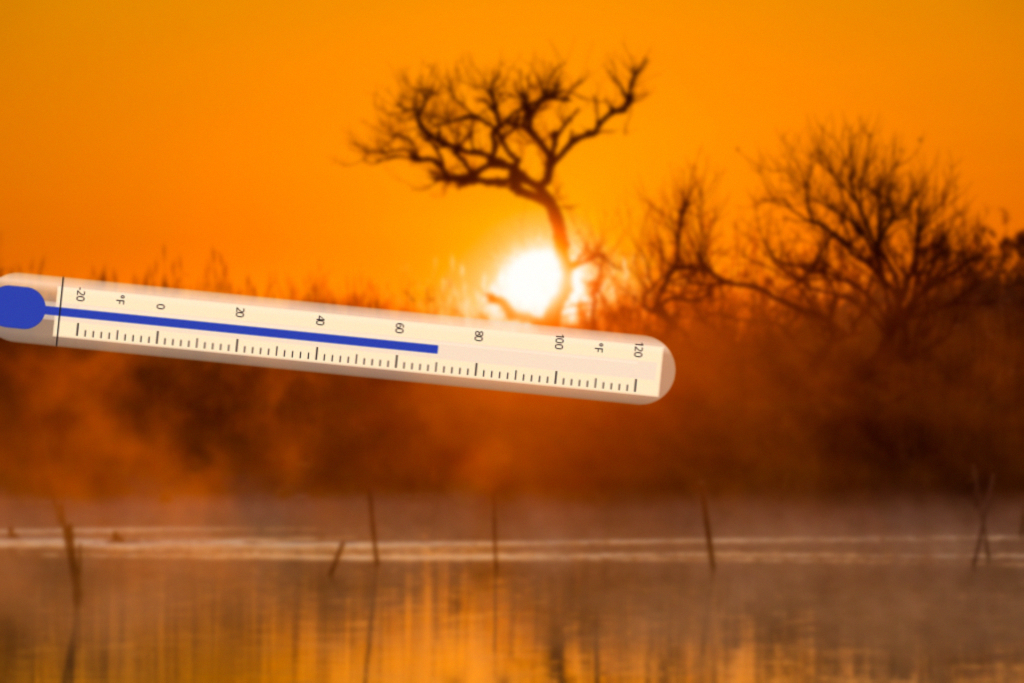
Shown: 70 °F
